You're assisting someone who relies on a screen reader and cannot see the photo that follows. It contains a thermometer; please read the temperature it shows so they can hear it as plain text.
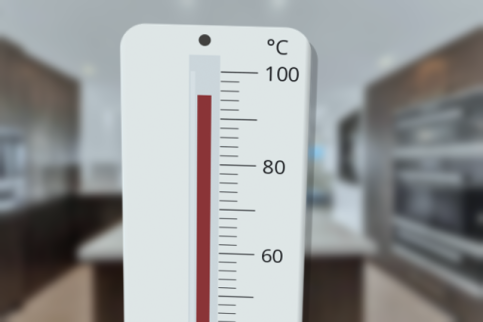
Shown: 95 °C
